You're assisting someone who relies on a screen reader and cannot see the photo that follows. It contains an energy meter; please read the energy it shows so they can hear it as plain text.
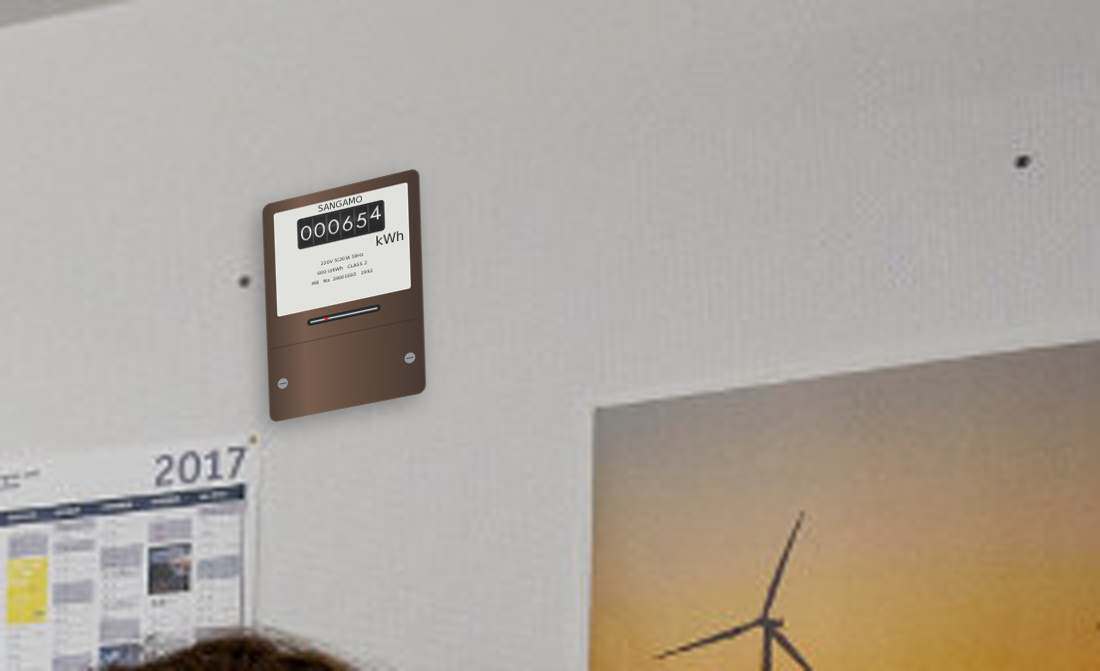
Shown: 654 kWh
